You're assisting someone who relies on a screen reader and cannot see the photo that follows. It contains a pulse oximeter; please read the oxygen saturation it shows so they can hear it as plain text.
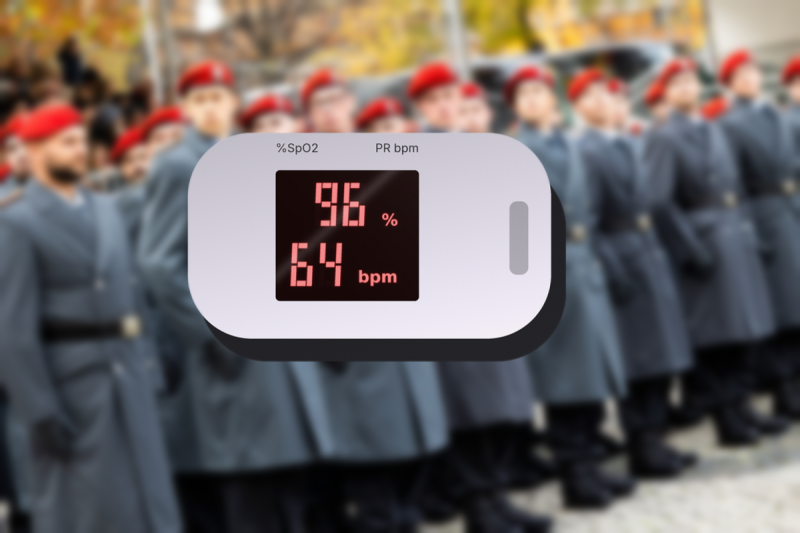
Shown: 96 %
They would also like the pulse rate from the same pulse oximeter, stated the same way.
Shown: 64 bpm
